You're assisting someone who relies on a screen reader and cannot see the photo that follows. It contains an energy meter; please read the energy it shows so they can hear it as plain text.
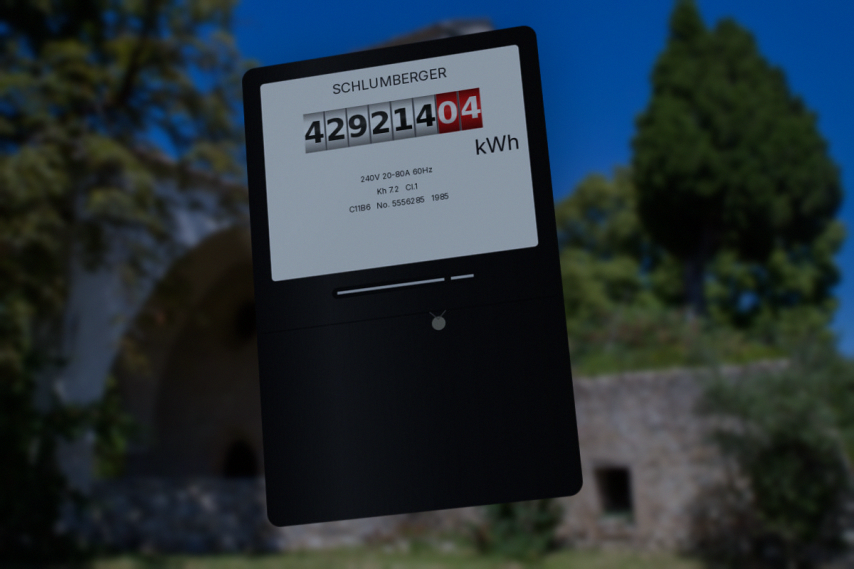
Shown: 429214.04 kWh
